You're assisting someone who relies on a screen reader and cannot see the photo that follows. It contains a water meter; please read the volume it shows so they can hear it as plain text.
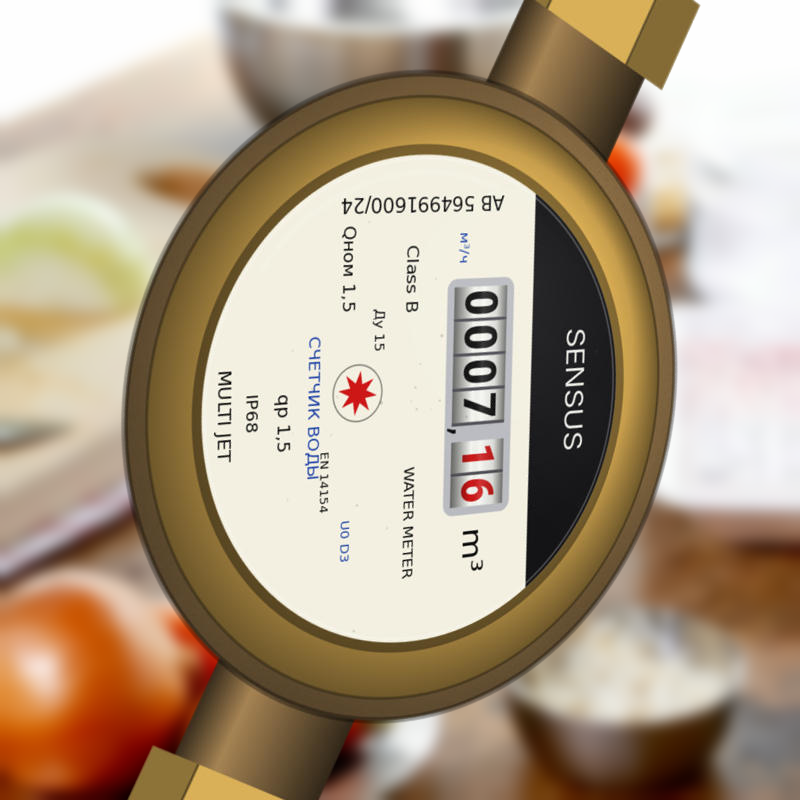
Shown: 7.16 m³
